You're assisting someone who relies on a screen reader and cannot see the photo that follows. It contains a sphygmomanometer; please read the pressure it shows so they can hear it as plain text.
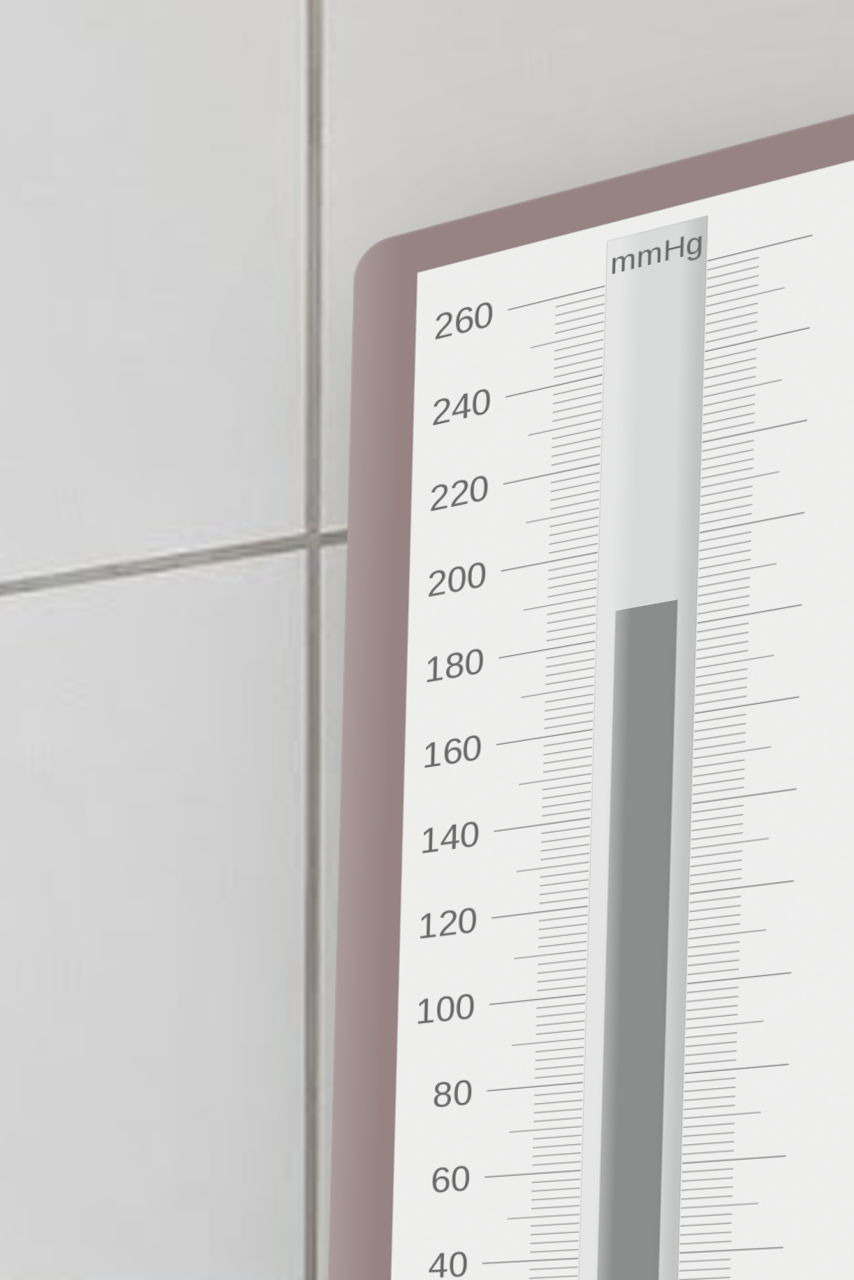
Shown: 186 mmHg
